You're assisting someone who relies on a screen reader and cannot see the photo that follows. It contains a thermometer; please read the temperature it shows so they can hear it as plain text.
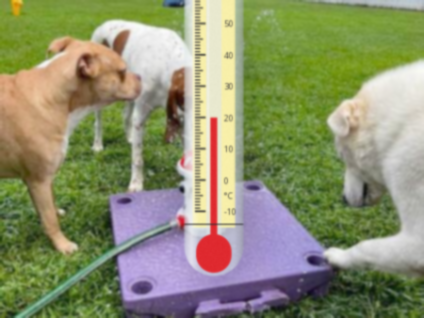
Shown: 20 °C
